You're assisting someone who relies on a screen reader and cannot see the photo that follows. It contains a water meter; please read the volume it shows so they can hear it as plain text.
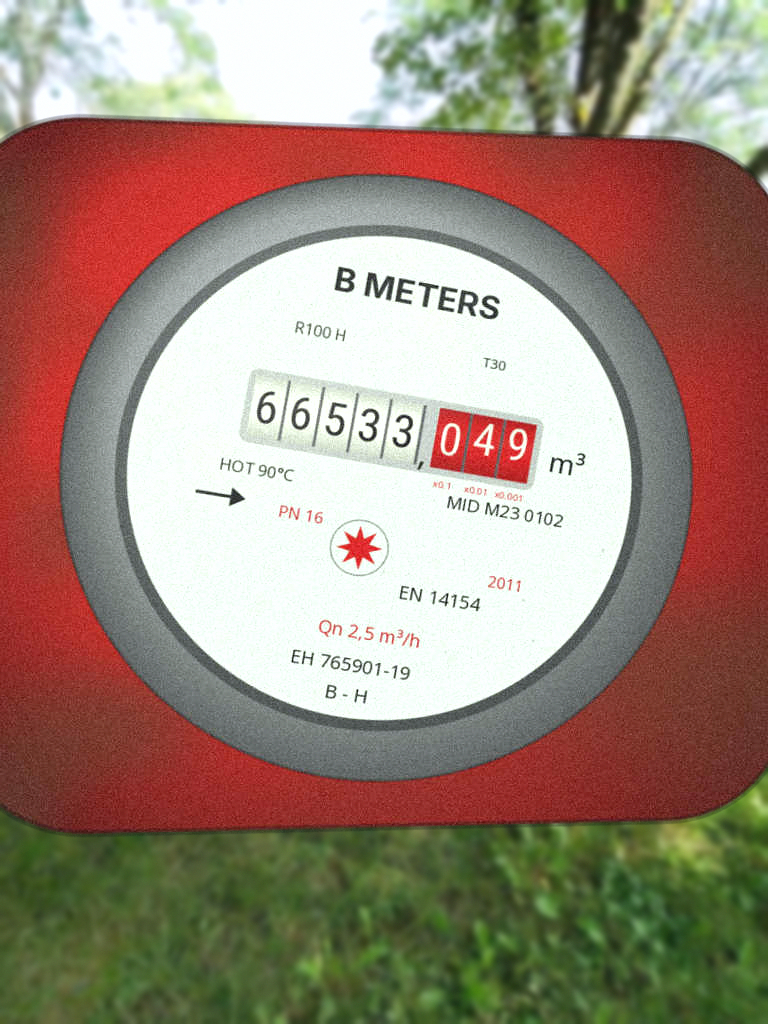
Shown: 66533.049 m³
